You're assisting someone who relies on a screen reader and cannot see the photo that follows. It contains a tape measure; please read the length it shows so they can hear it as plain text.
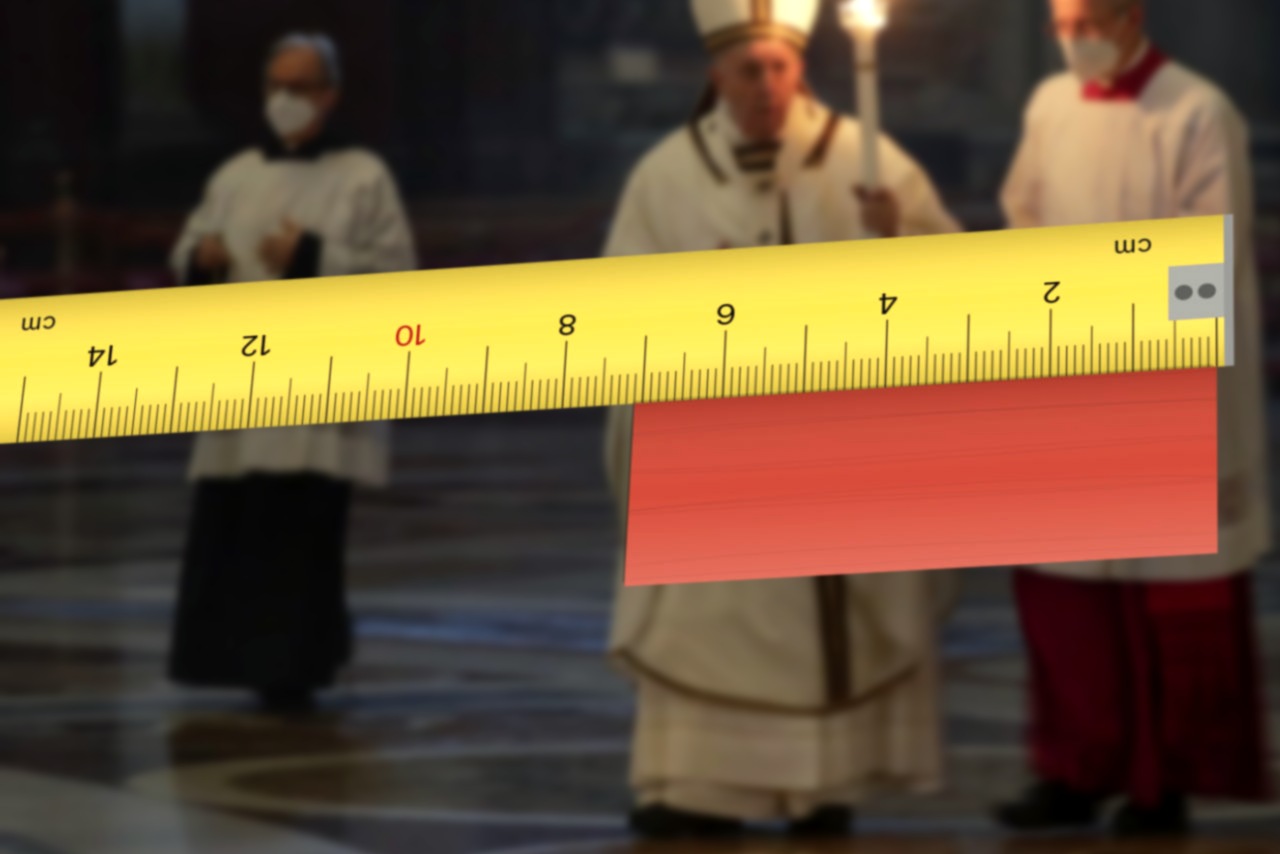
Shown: 7.1 cm
